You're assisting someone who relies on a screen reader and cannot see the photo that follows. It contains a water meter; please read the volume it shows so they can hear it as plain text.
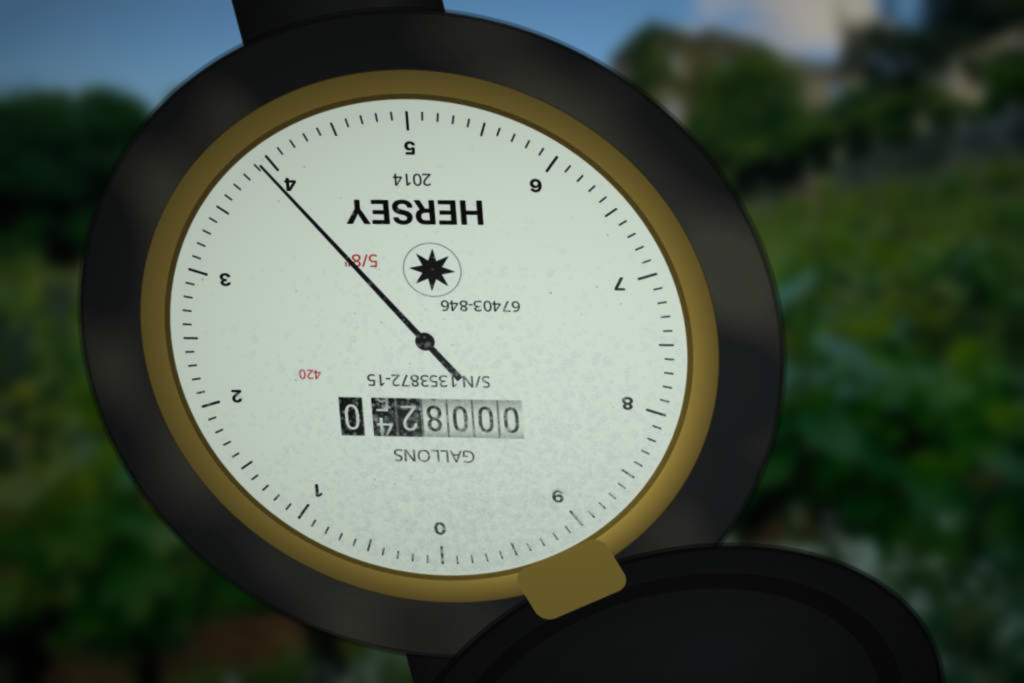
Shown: 8243.9 gal
